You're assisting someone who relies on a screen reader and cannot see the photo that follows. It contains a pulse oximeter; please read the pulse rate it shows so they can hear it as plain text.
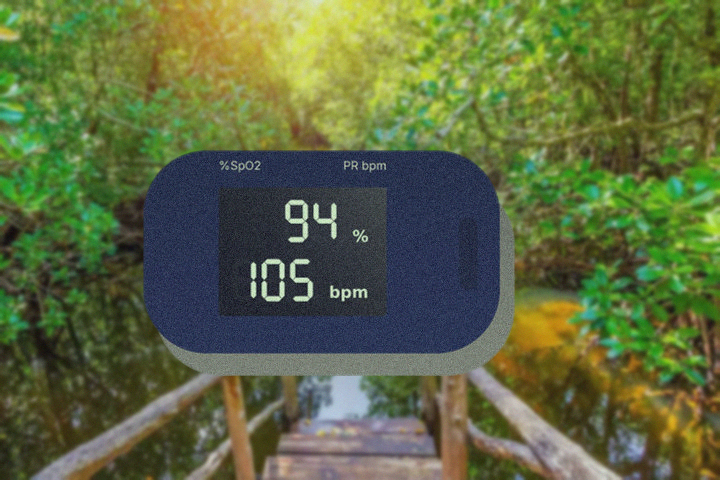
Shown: 105 bpm
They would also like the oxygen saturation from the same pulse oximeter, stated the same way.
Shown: 94 %
